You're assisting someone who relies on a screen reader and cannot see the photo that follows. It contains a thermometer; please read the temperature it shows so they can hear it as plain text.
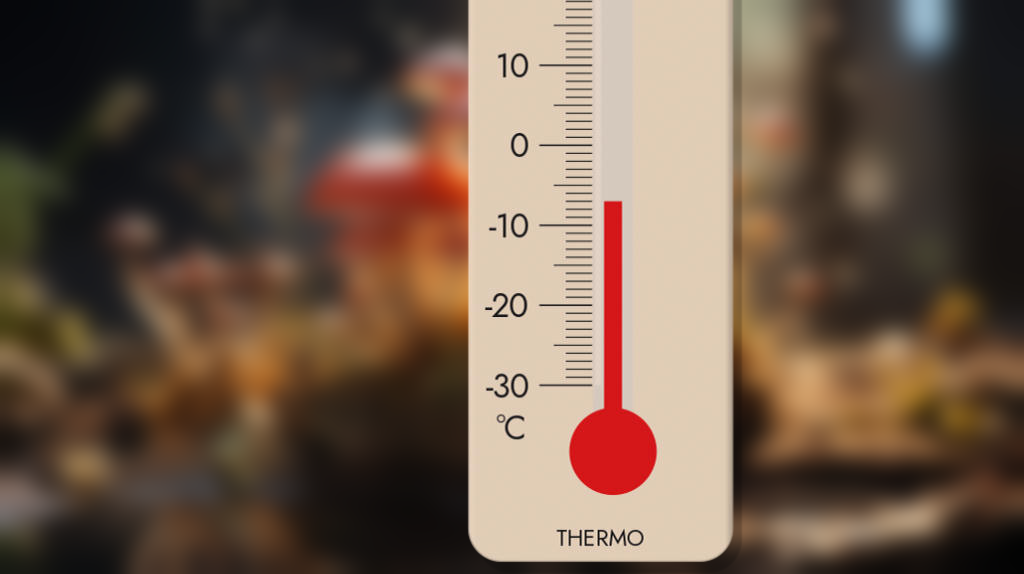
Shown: -7 °C
